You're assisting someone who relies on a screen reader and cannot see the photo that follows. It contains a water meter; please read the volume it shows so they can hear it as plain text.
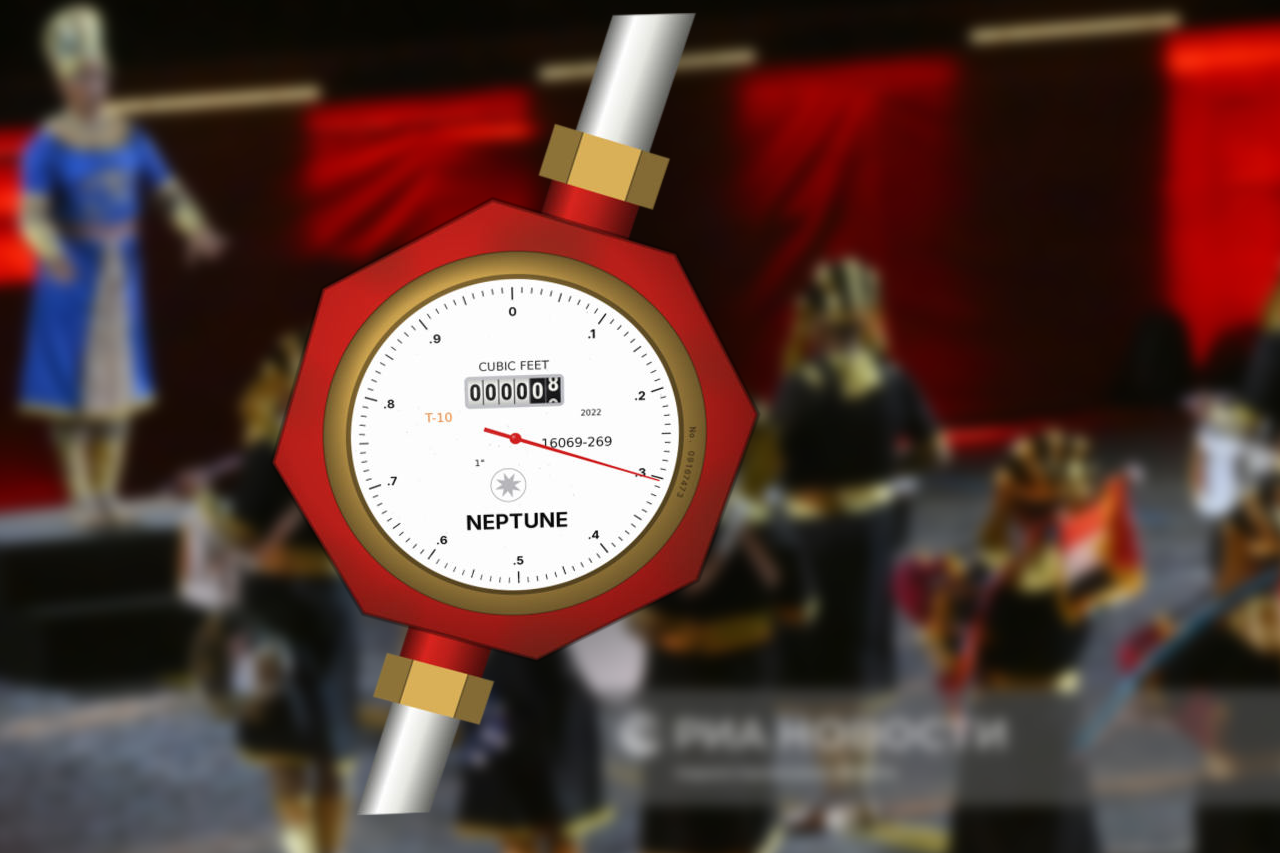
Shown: 8.30 ft³
